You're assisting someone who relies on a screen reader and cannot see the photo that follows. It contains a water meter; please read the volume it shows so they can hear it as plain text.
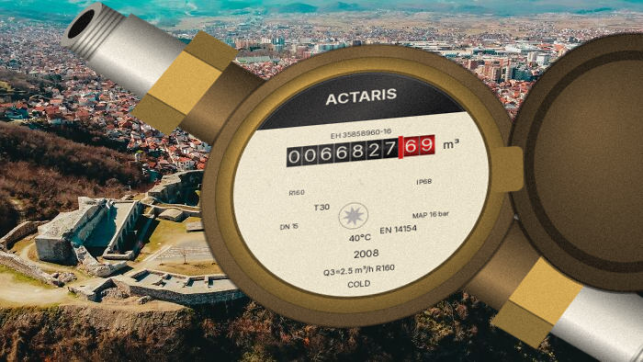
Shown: 66827.69 m³
